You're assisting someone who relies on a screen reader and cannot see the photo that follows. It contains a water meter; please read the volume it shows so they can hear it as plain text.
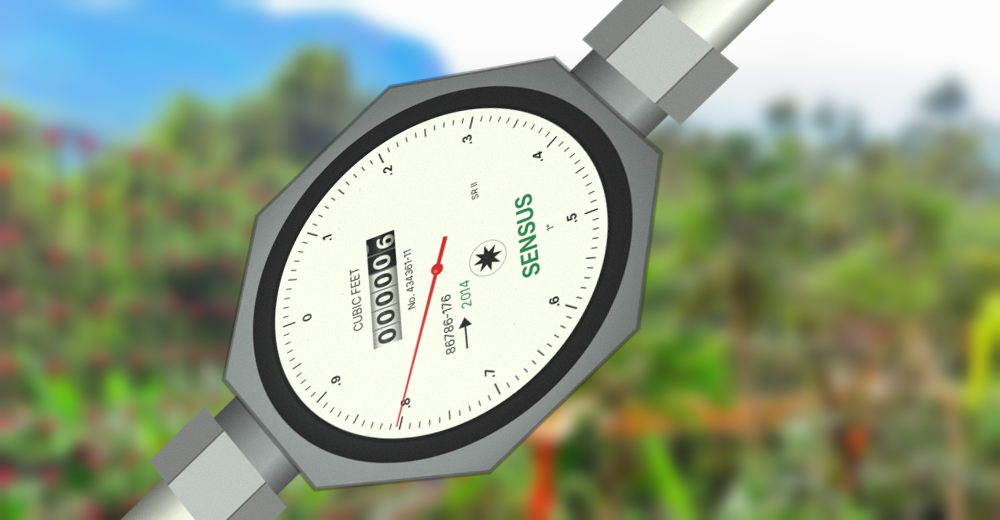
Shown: 5.80 ft³
